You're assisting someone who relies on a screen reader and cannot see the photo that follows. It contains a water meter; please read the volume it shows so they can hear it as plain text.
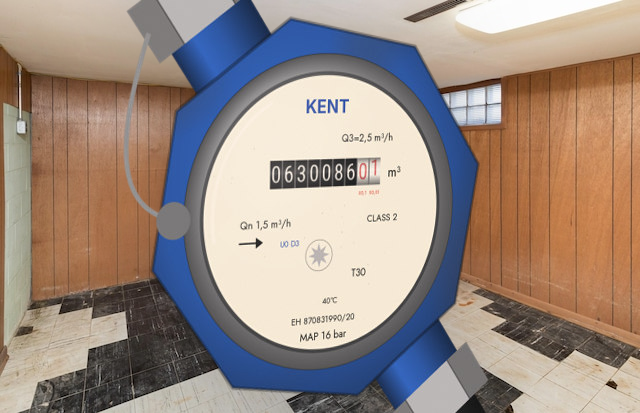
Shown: 630086.01 m³
